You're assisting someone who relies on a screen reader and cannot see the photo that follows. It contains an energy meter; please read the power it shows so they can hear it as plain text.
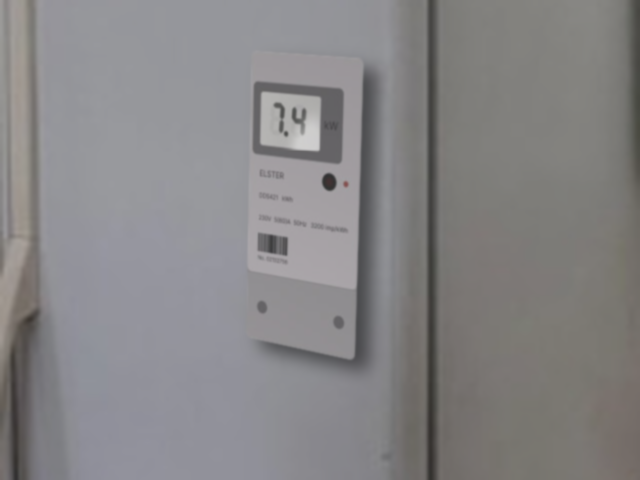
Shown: 7.4 kW
